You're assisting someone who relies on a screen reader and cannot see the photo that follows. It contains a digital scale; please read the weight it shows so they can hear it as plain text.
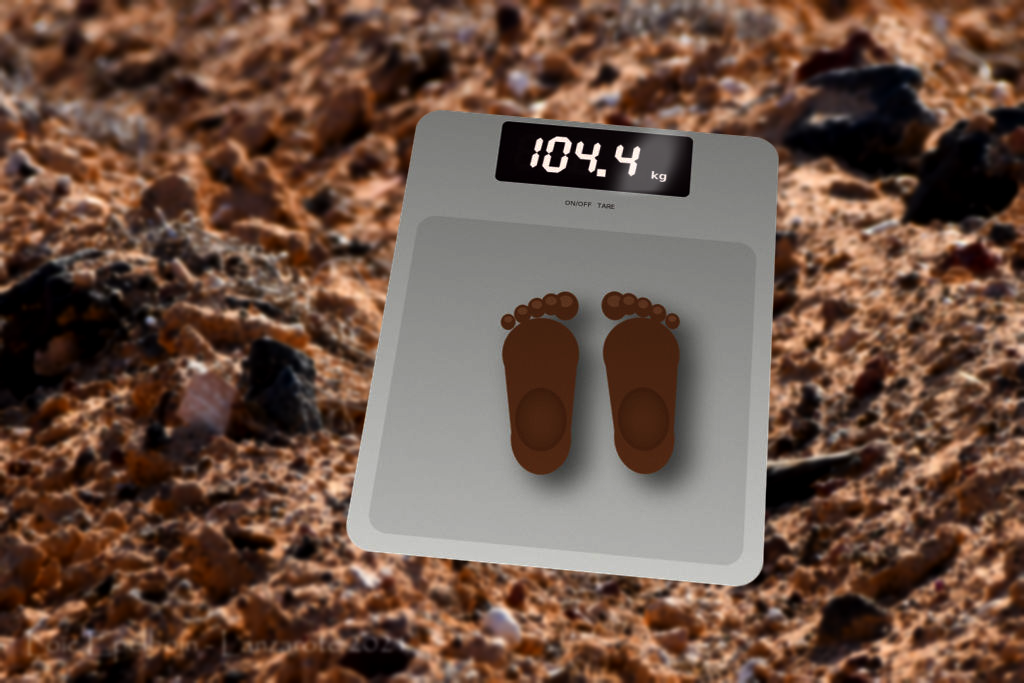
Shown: 104.4 kg
